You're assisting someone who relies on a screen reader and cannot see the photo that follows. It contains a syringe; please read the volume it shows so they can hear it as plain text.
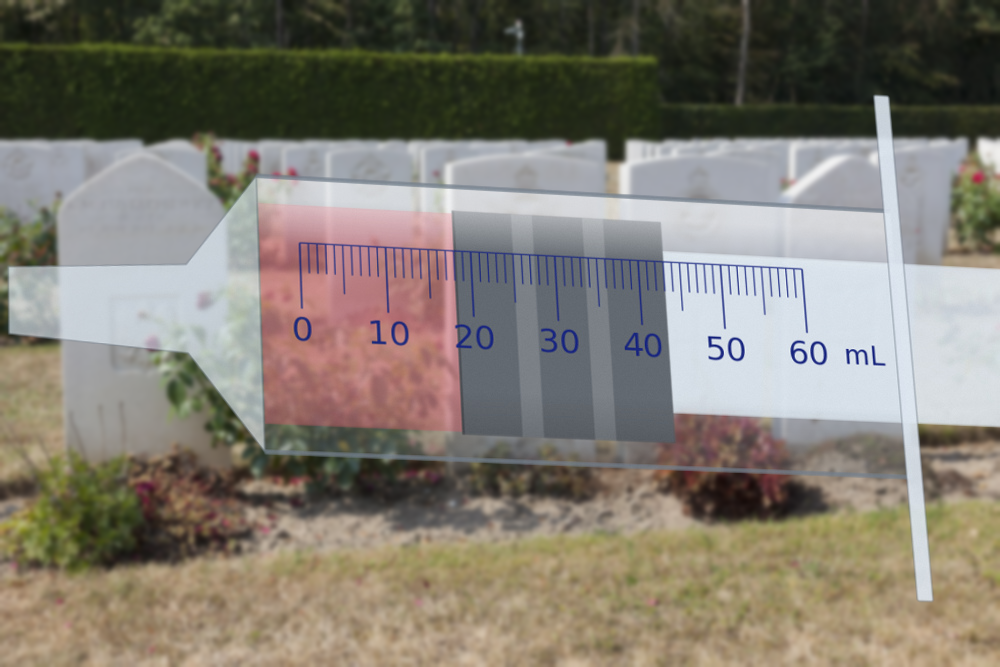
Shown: 18 mL
